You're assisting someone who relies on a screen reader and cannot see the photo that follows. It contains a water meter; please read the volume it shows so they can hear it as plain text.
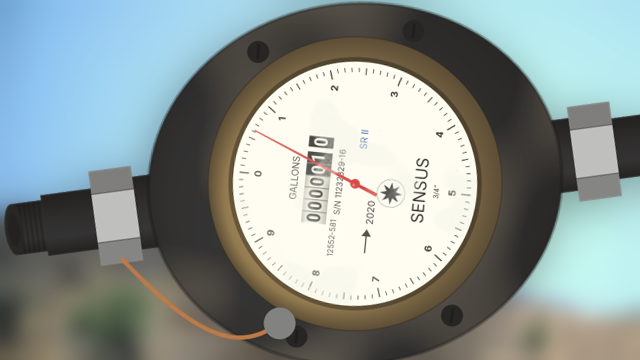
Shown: 10.6 gal
